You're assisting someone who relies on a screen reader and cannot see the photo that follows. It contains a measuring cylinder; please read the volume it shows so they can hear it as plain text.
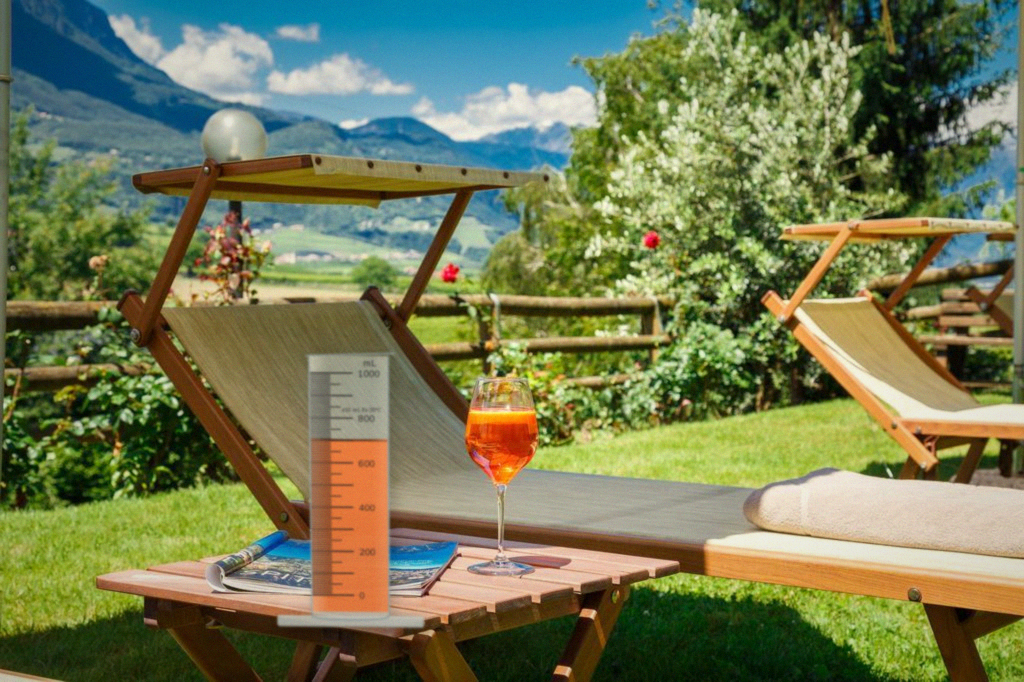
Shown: 700 mL
